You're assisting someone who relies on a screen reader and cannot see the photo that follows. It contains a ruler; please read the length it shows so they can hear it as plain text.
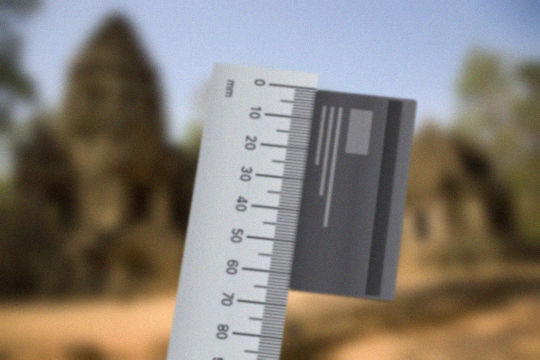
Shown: 65 mm
